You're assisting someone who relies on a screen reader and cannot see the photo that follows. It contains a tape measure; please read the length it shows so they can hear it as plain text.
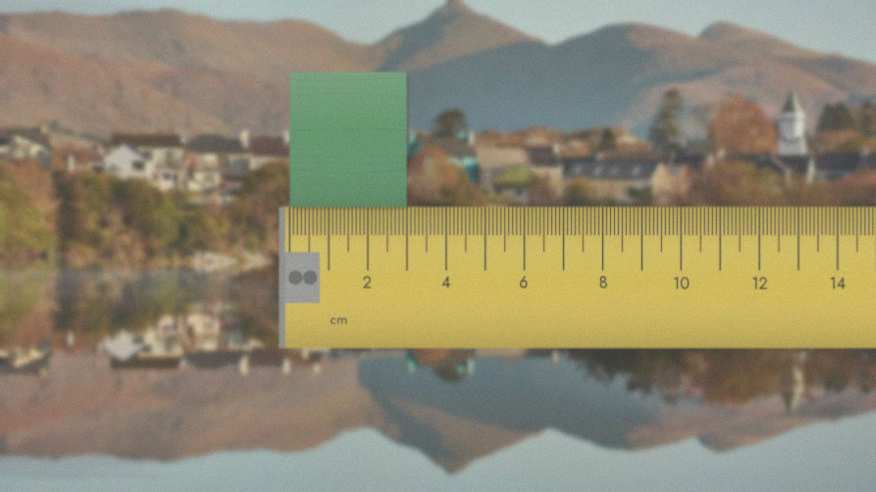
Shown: 3 cm
